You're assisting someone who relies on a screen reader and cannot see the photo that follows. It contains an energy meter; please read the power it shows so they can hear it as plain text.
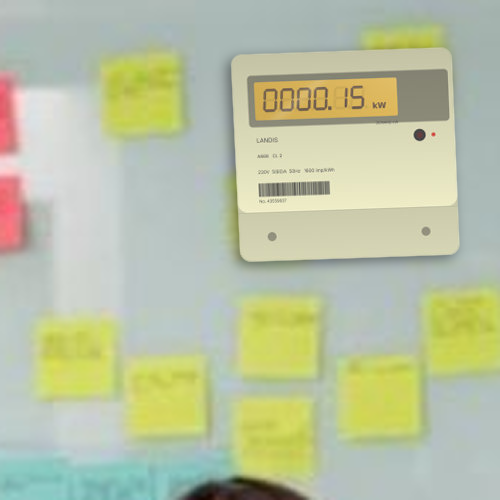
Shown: 0.15 kW
